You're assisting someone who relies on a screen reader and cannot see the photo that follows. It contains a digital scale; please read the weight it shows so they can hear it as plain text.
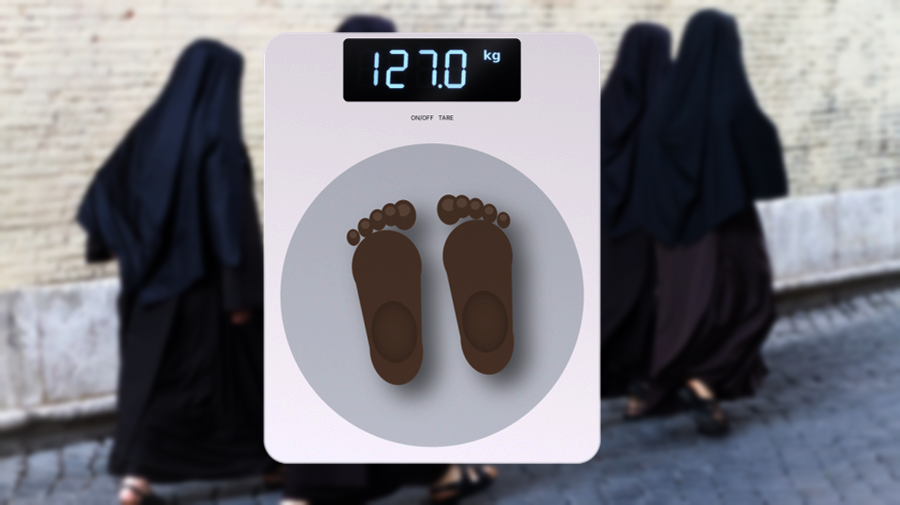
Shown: 127.0 kg
